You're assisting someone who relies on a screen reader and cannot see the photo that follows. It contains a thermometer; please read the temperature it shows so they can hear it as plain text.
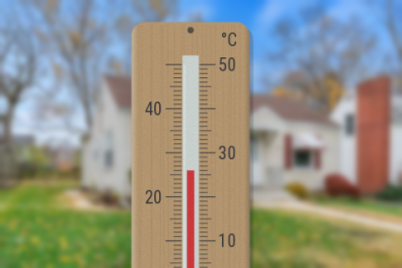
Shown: 26 °C
